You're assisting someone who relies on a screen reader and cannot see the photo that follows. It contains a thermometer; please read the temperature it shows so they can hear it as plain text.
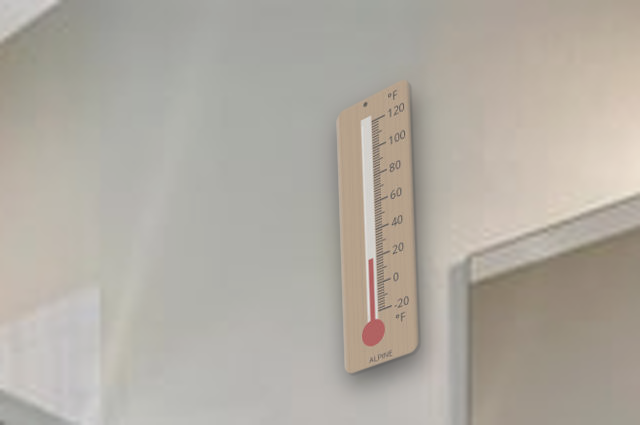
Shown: 20 °F
